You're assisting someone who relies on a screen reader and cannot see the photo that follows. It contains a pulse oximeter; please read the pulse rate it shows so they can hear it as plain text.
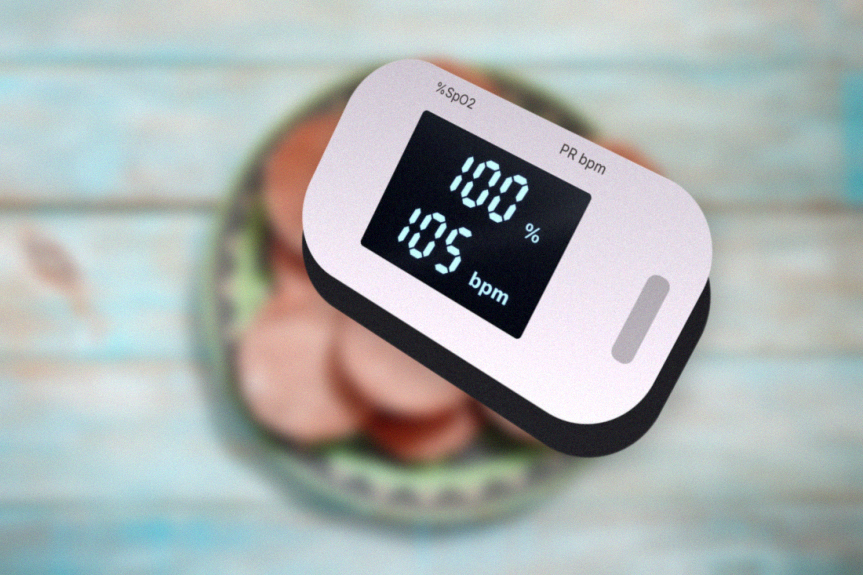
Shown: 105 bpm
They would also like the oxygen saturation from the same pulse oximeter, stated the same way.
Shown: 100 %
